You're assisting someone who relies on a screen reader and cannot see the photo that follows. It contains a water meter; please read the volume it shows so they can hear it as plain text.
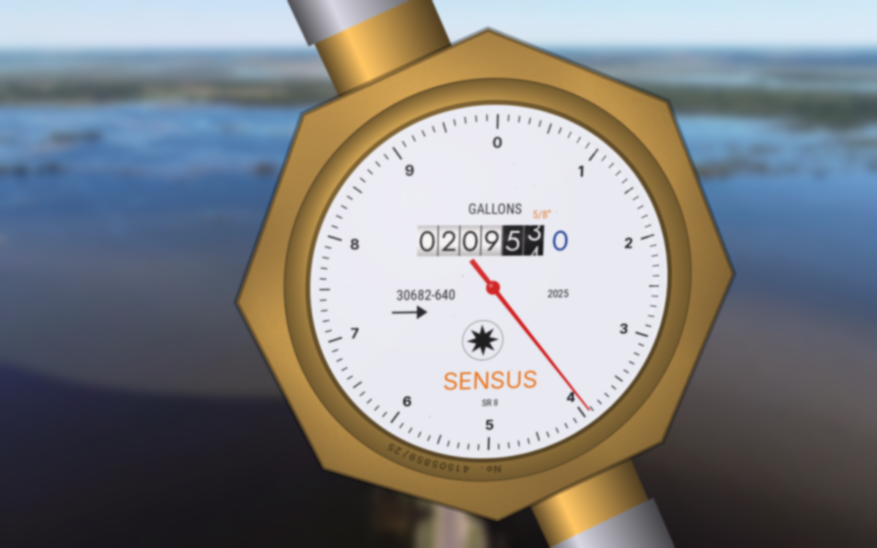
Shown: 209533.9 gal
